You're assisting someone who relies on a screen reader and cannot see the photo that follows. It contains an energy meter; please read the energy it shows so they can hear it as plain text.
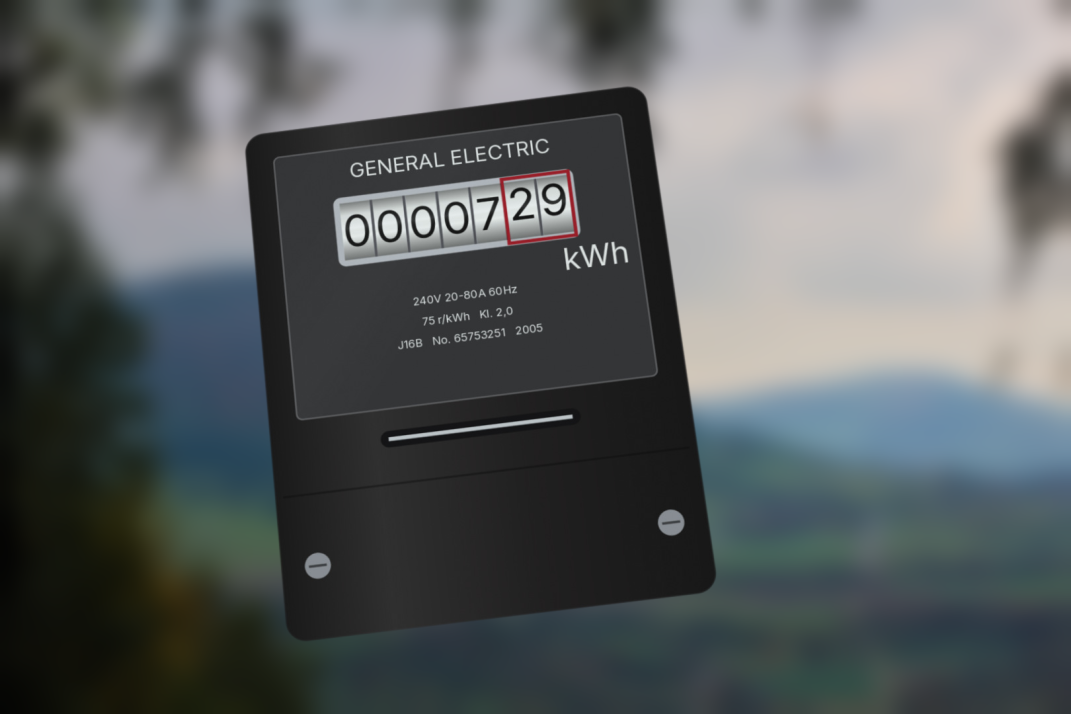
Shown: 7.29 kWh
